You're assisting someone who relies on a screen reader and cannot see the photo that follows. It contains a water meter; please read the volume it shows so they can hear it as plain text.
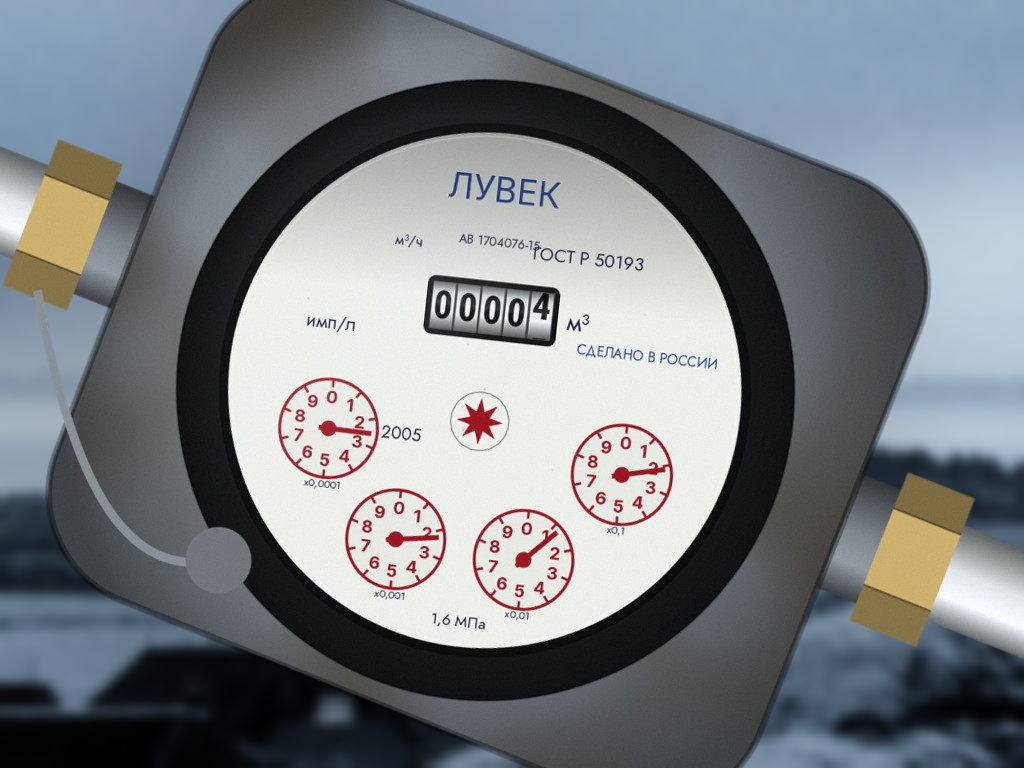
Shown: 4.2122 m³
